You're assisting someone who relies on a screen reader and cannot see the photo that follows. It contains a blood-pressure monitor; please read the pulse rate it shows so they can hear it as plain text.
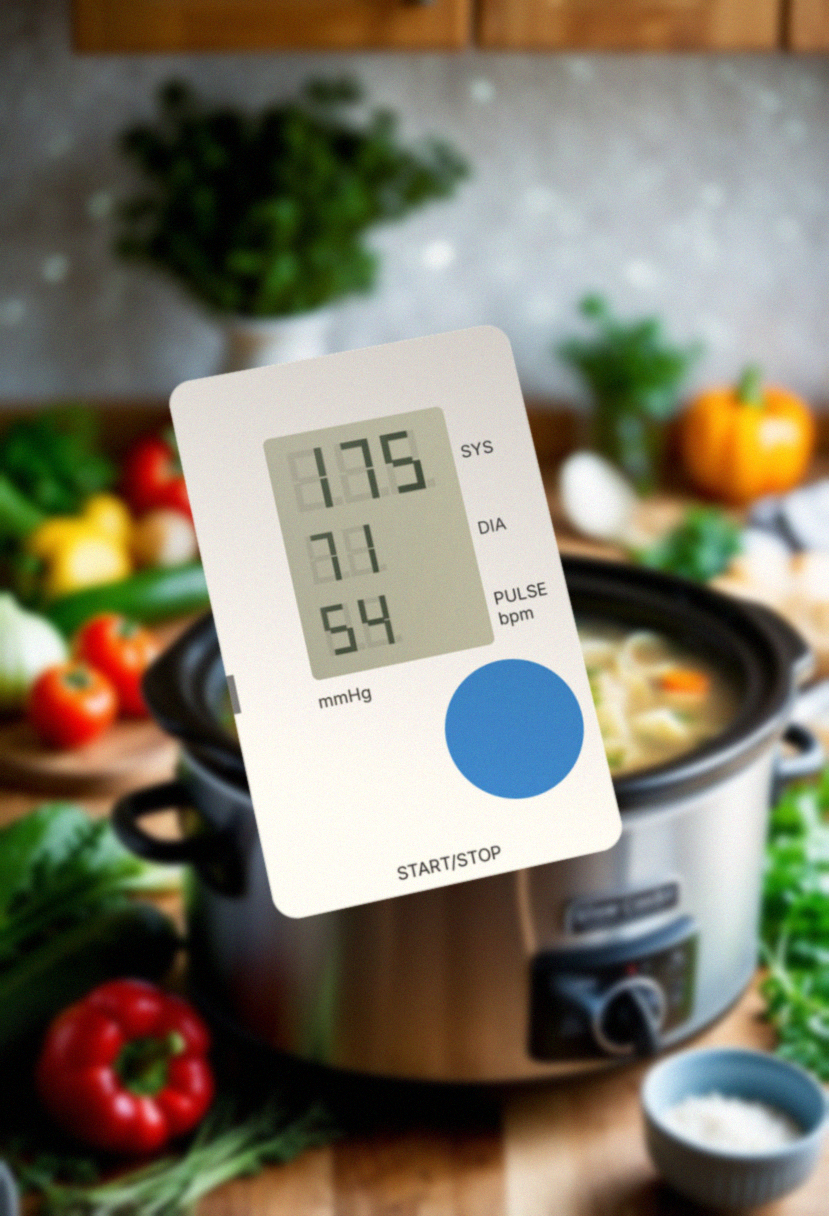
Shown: 54 bpm
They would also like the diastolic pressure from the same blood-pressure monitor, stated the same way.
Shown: 71 mmHg
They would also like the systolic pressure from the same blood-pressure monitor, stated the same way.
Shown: 175 mmHg
